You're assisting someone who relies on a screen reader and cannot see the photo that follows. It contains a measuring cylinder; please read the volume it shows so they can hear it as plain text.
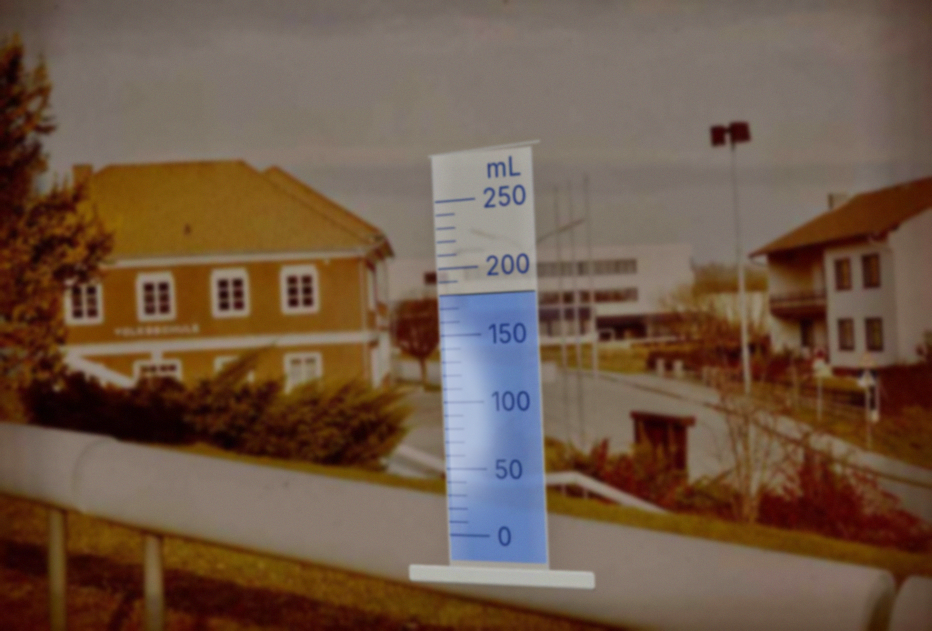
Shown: 180 mL
